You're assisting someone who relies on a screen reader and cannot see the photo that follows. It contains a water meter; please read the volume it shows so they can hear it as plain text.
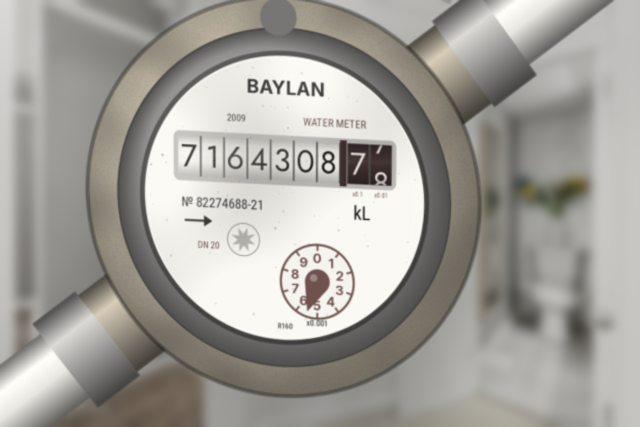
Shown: 7164308.775 kL
